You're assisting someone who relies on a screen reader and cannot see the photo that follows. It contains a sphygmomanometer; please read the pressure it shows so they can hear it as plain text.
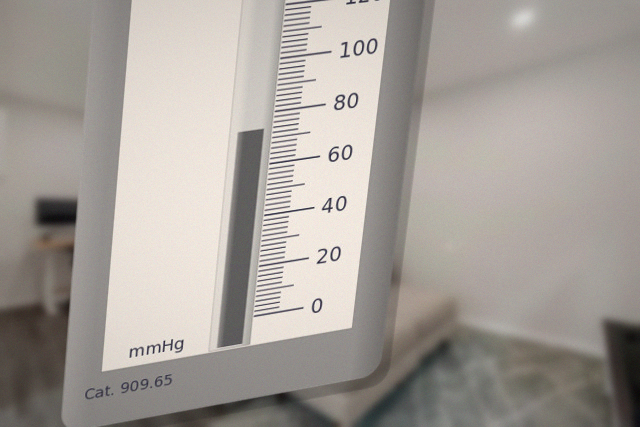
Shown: 74 mmHg
